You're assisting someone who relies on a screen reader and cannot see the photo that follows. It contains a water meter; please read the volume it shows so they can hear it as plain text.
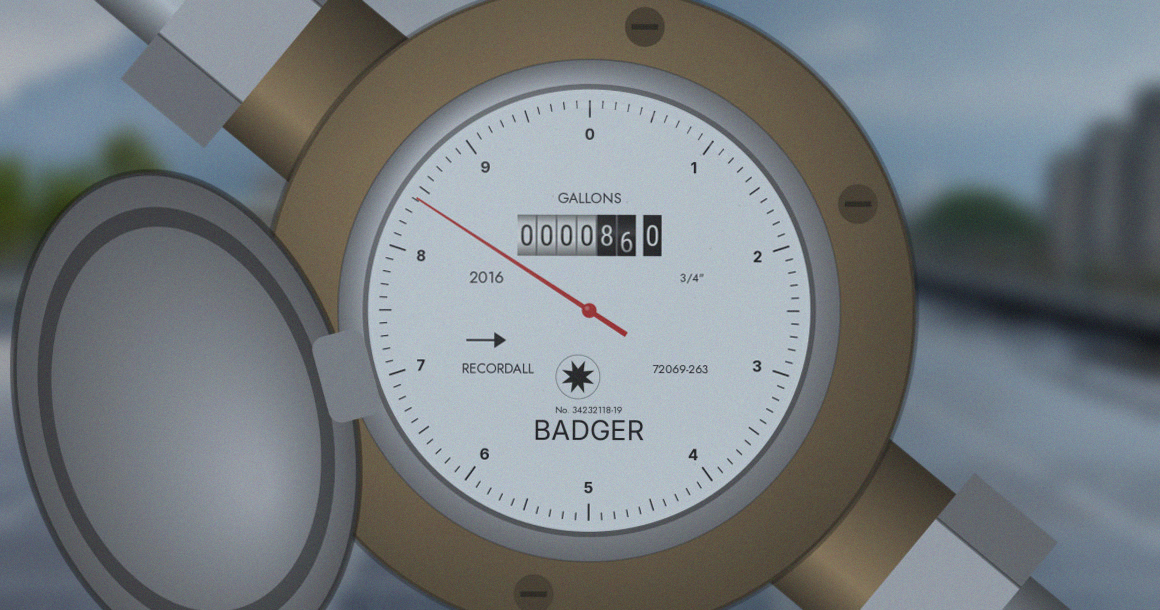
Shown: 858.4 gal
